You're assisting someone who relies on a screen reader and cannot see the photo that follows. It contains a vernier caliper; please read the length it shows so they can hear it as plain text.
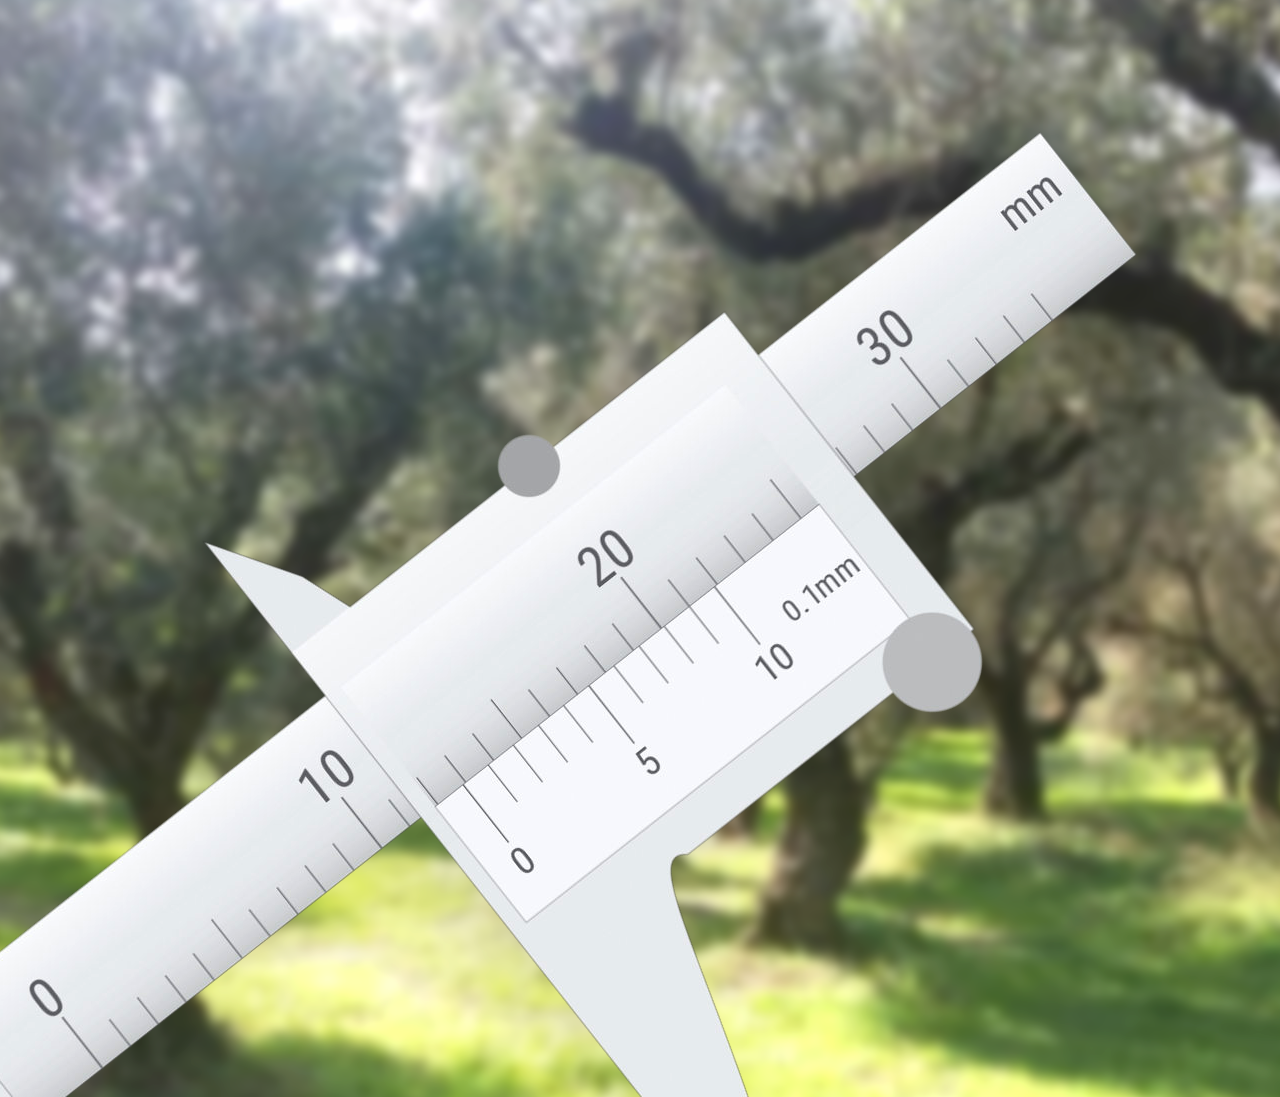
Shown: 12.9 mm
